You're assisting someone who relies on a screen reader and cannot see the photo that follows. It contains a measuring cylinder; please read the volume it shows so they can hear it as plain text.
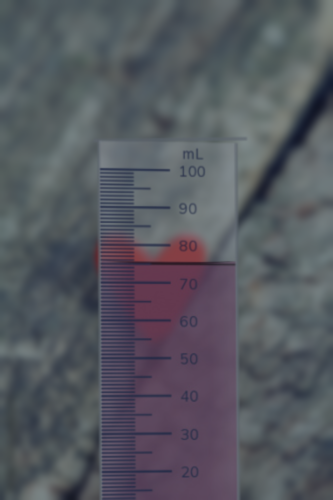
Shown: 75 mL
